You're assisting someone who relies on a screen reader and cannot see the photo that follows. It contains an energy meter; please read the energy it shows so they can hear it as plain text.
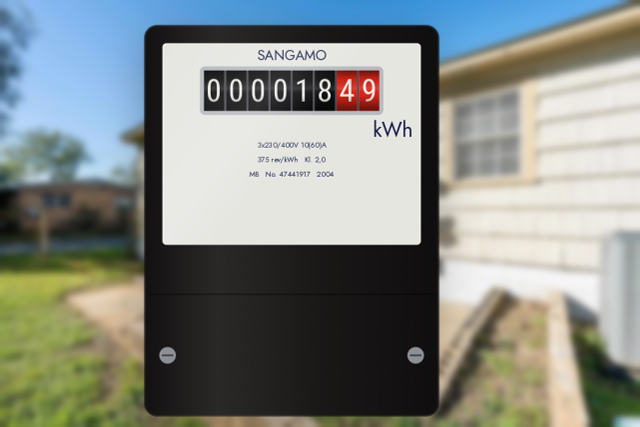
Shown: 18.49 kWh
